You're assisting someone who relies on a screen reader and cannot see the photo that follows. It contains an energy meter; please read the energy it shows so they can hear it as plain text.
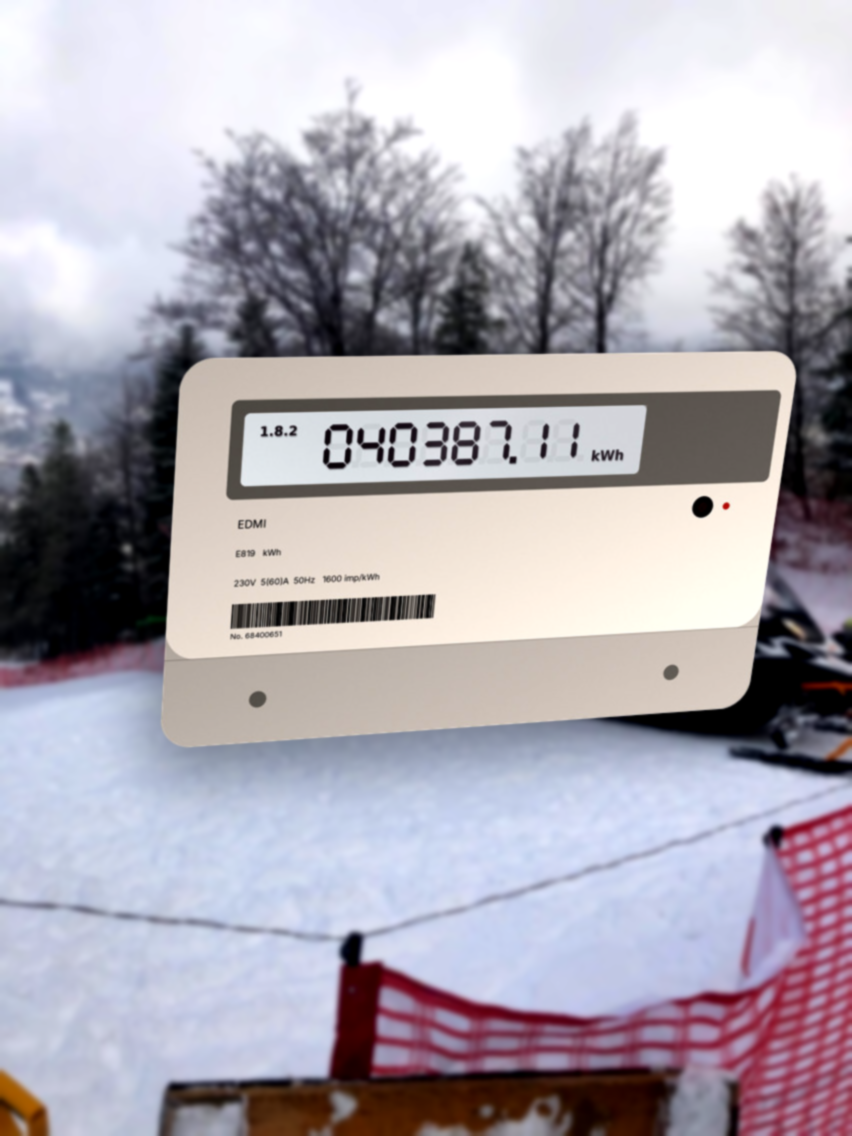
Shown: 40387.11 kWh
